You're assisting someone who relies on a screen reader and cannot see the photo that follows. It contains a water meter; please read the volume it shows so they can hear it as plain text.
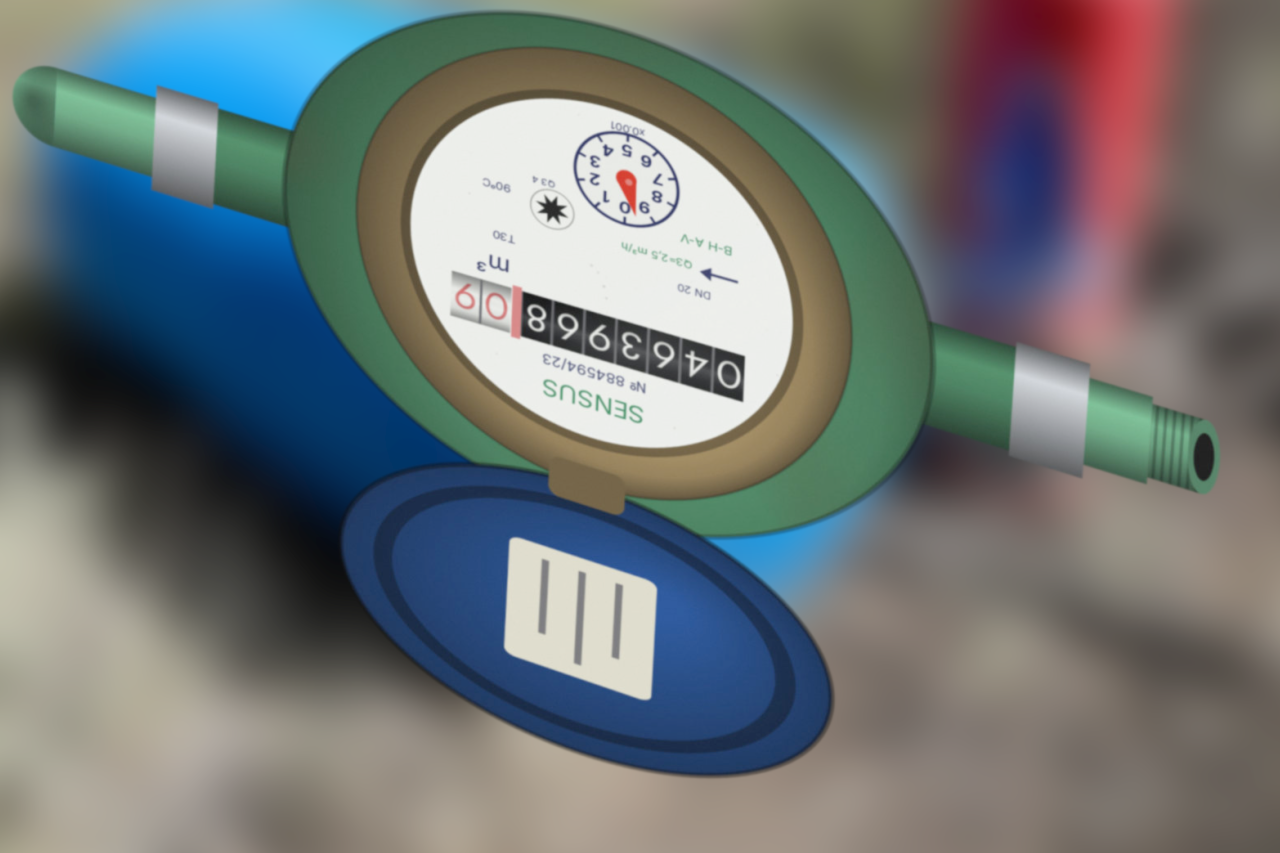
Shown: 463968.089 m³
